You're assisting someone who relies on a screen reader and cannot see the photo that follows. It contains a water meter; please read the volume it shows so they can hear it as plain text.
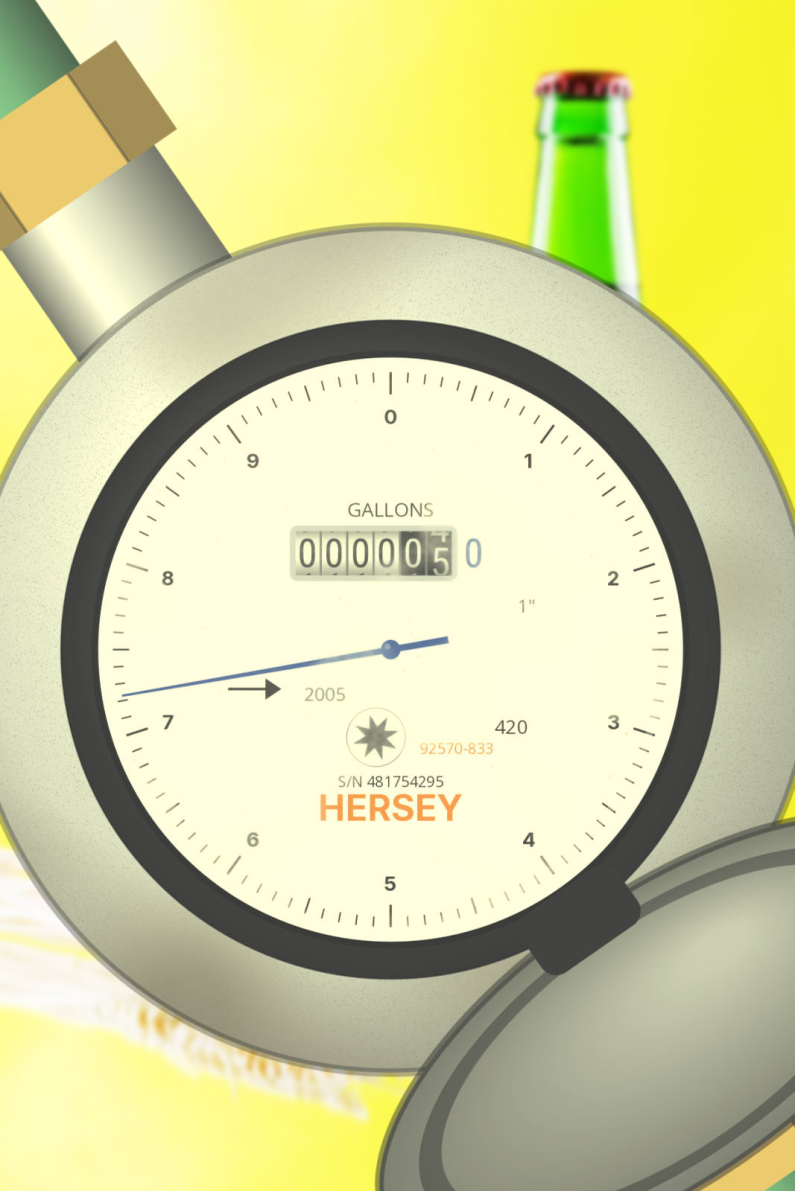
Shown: 47.2 gal
